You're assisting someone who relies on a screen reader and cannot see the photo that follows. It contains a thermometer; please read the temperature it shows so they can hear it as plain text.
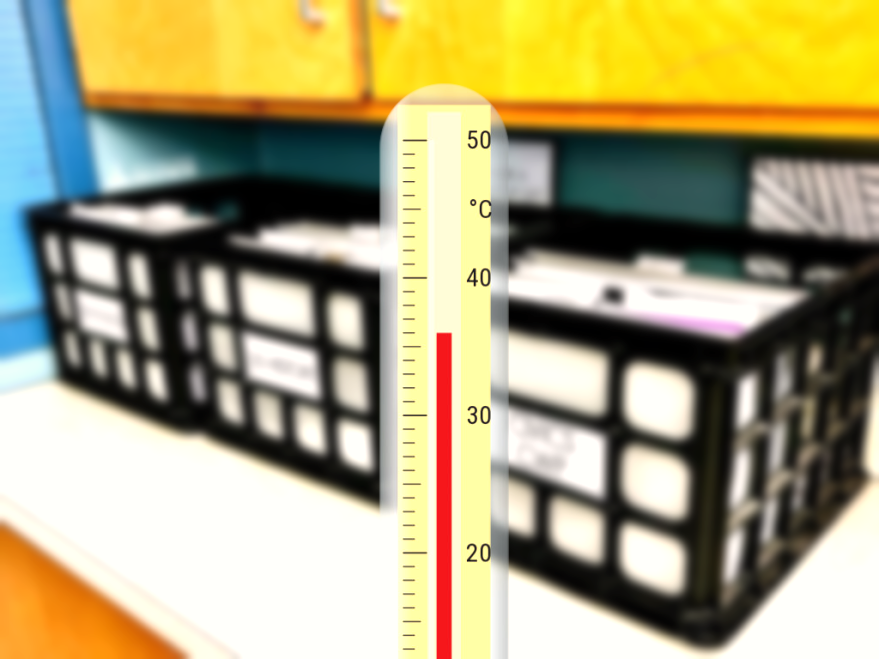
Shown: 36 °C
